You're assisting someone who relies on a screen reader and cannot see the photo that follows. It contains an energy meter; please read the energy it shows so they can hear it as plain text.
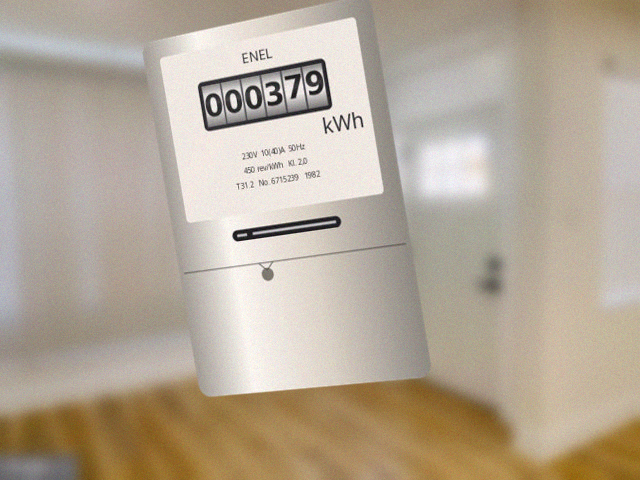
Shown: 379 kWh
